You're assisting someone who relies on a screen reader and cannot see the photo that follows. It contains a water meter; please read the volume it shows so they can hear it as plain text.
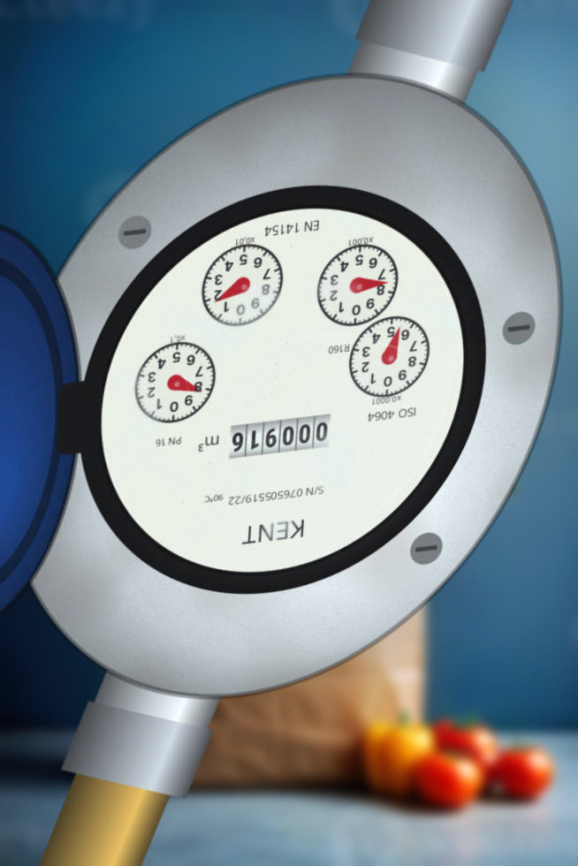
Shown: 916.8175 m³
